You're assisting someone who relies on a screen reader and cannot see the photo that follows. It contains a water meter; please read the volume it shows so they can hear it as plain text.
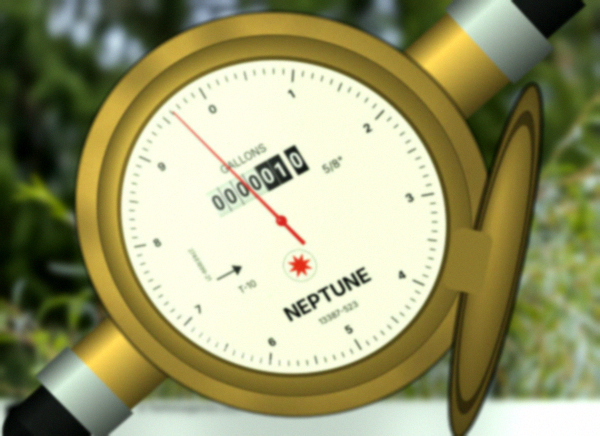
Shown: 9.6 gal
